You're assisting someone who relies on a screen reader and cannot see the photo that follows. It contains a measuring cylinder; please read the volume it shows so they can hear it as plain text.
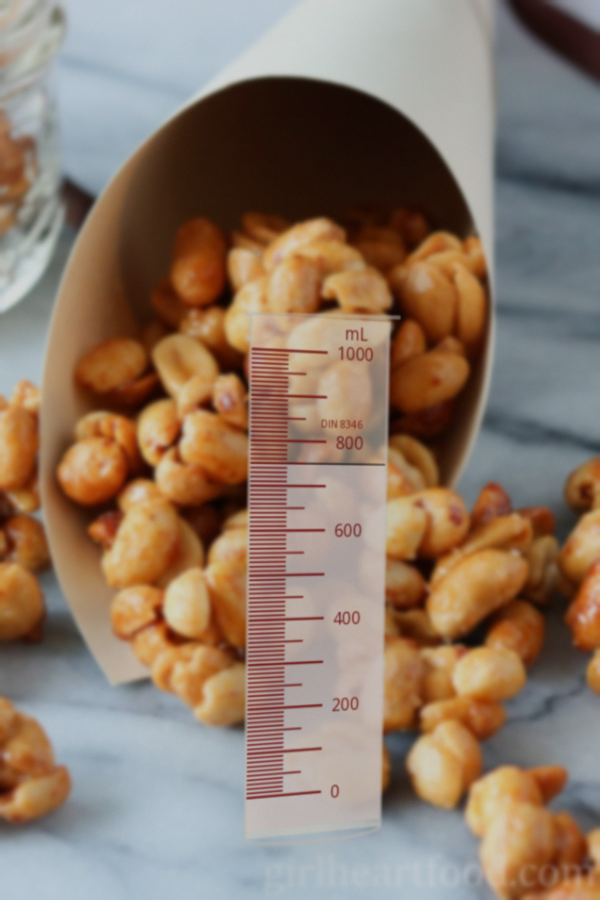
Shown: 750 mL
